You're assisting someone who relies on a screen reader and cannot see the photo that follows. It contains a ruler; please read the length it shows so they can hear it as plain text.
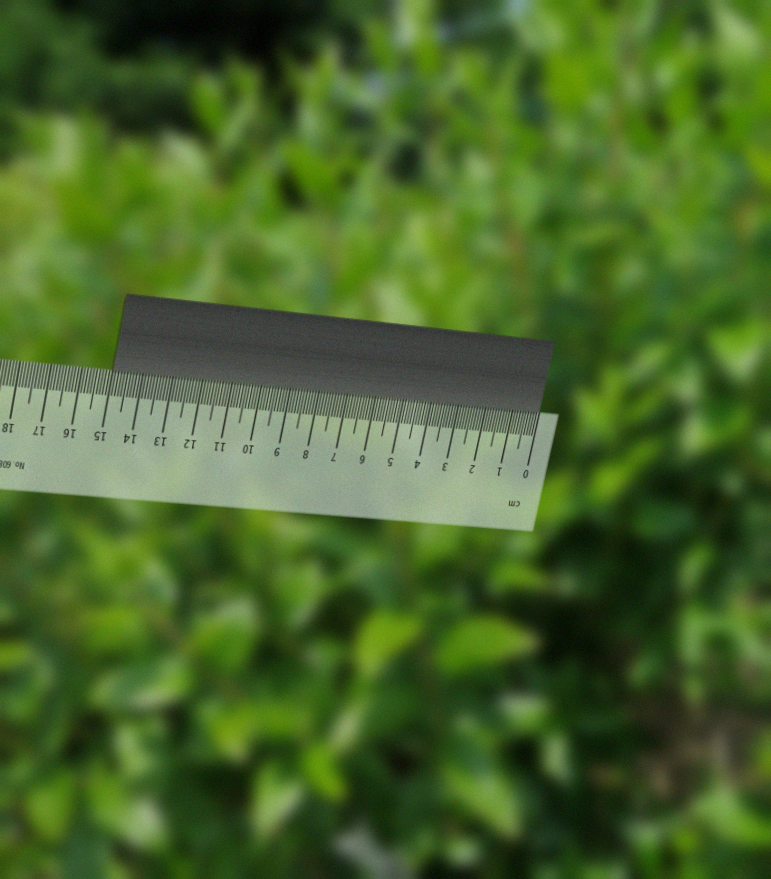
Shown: 15 cm
